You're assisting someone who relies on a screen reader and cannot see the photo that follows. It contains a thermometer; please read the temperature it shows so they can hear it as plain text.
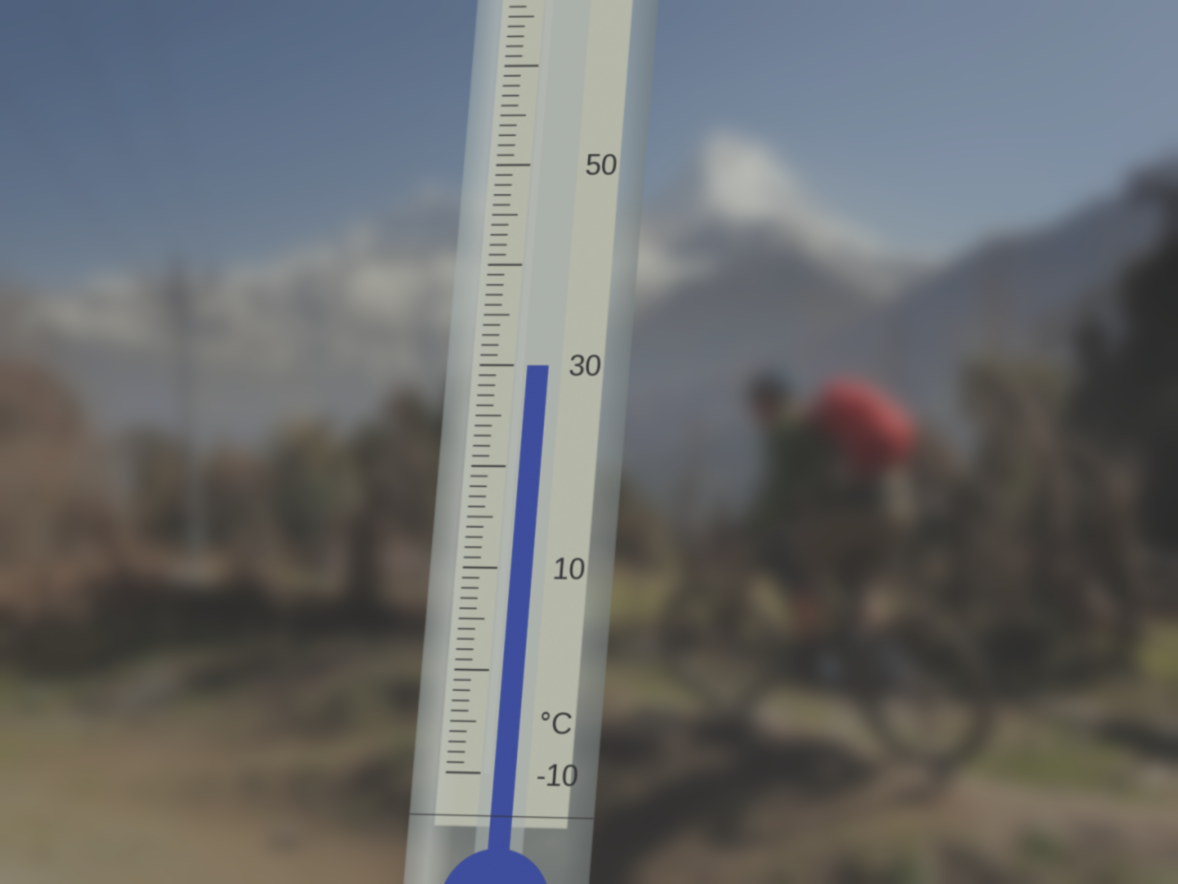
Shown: 30 °C
